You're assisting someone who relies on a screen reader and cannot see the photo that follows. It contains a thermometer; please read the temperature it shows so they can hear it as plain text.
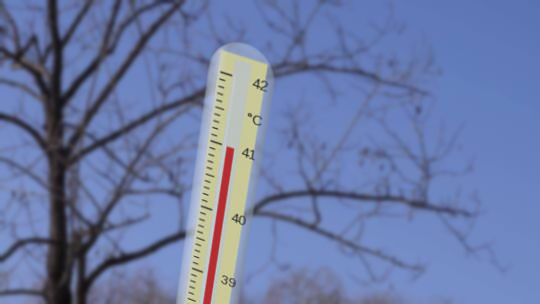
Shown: 41 °C
